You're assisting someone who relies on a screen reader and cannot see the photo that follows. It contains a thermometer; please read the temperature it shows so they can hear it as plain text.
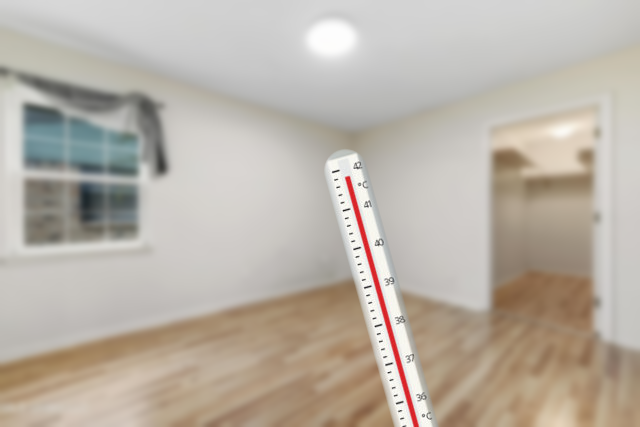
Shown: 41.8 °C
